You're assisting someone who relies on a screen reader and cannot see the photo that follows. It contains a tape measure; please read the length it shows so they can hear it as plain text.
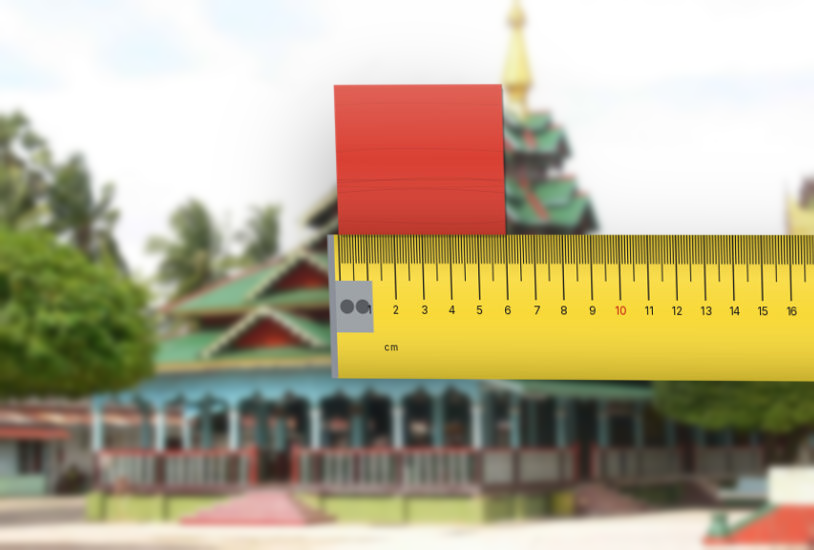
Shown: 6 cm
